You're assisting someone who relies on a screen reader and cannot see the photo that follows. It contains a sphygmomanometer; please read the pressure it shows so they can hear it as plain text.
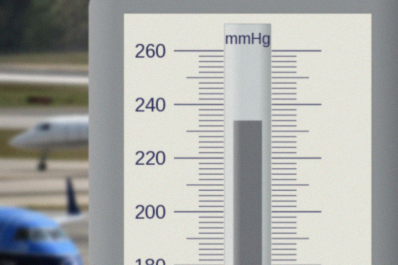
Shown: 234 mmHg
